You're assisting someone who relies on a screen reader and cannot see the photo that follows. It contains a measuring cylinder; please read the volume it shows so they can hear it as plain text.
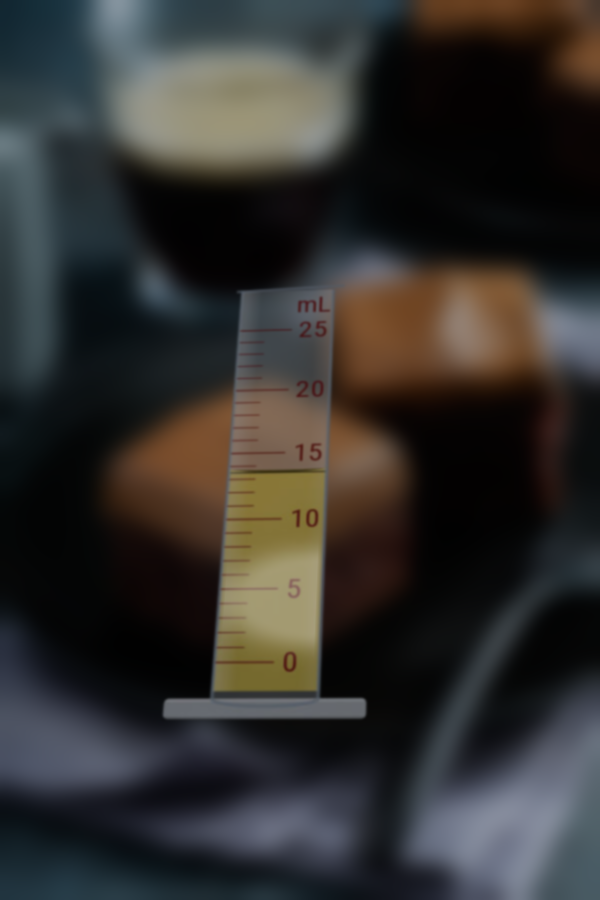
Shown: 13.5 mL
